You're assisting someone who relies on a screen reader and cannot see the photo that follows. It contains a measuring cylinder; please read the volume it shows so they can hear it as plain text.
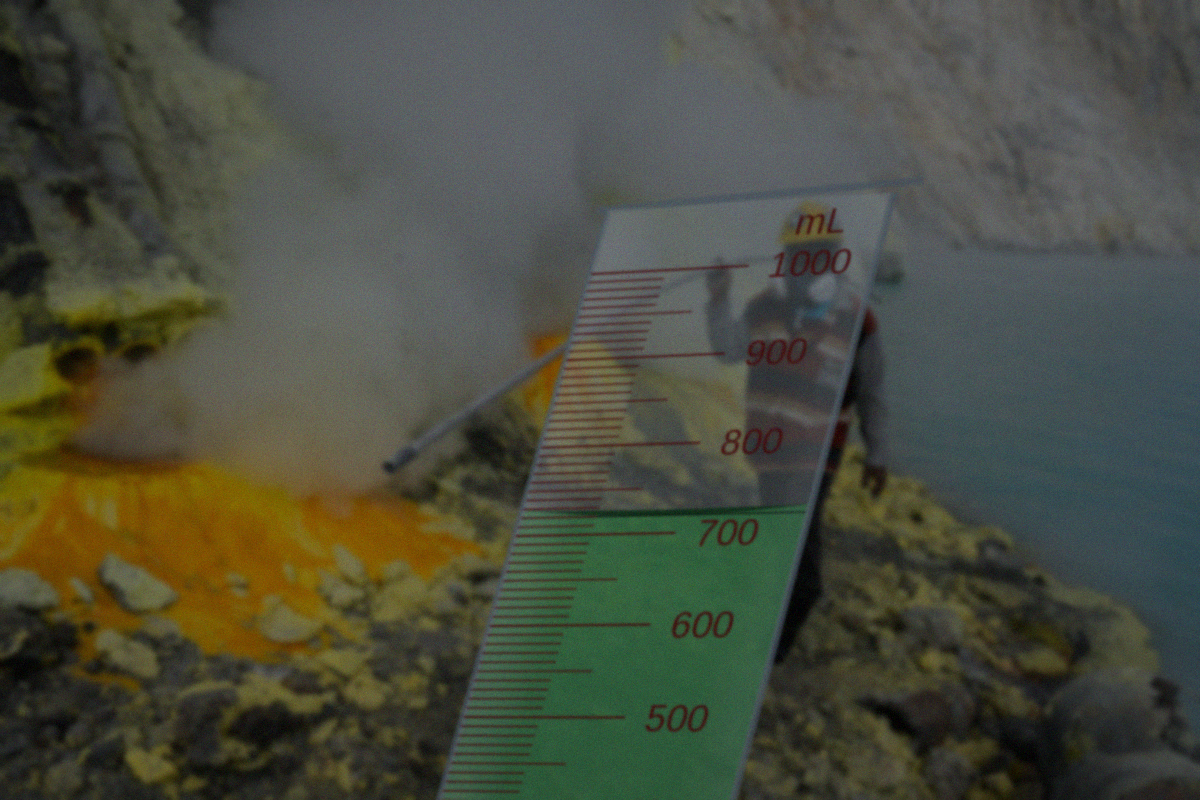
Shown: 720 mL
